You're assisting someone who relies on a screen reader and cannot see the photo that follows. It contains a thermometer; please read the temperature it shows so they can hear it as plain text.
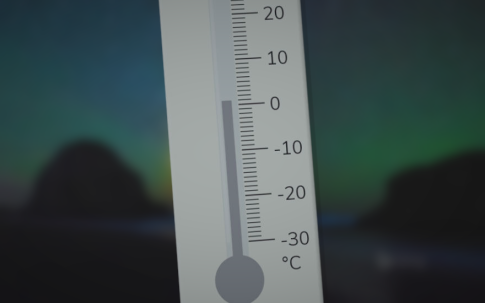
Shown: 1 °C
